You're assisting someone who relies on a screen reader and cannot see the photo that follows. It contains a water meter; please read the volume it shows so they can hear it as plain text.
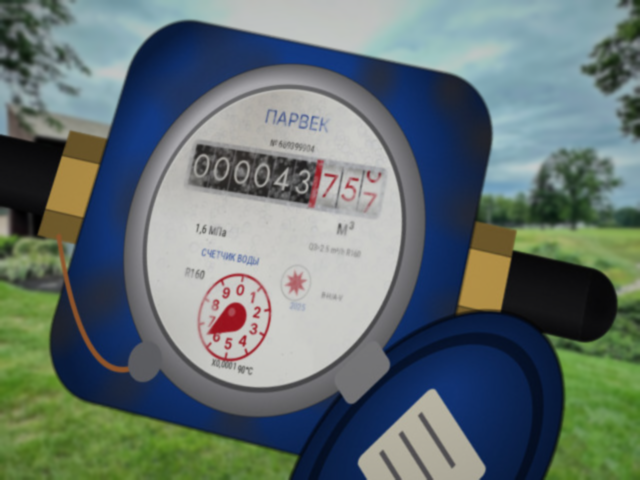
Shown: 43.7566 m³
